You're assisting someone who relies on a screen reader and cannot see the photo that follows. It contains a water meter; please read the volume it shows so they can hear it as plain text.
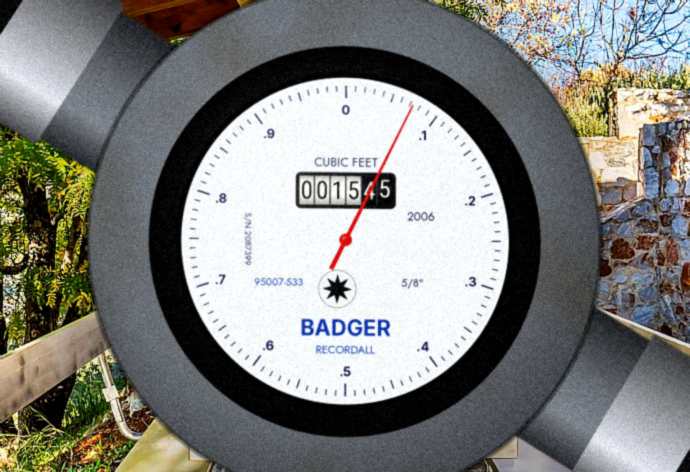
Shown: 1545.07 ft³
